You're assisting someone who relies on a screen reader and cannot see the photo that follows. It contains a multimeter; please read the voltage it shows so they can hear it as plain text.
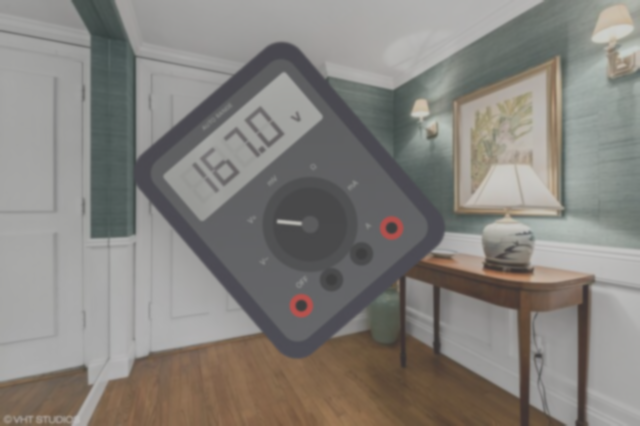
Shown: 167.0 V
